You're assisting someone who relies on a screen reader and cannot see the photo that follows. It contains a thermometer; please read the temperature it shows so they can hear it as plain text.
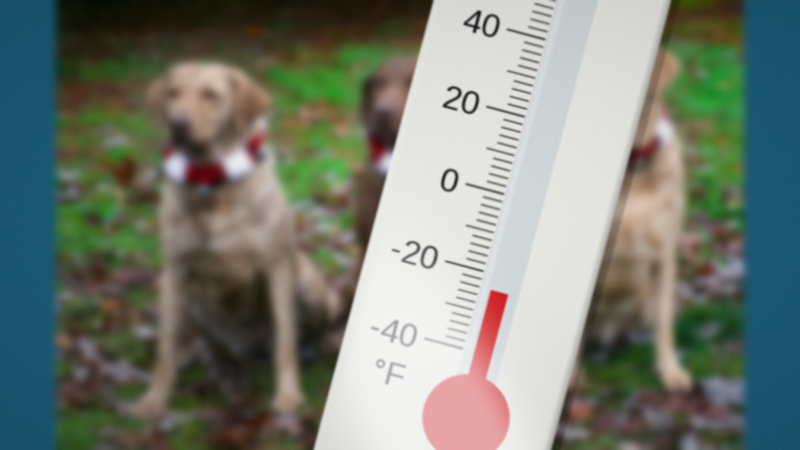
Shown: -24 °F
